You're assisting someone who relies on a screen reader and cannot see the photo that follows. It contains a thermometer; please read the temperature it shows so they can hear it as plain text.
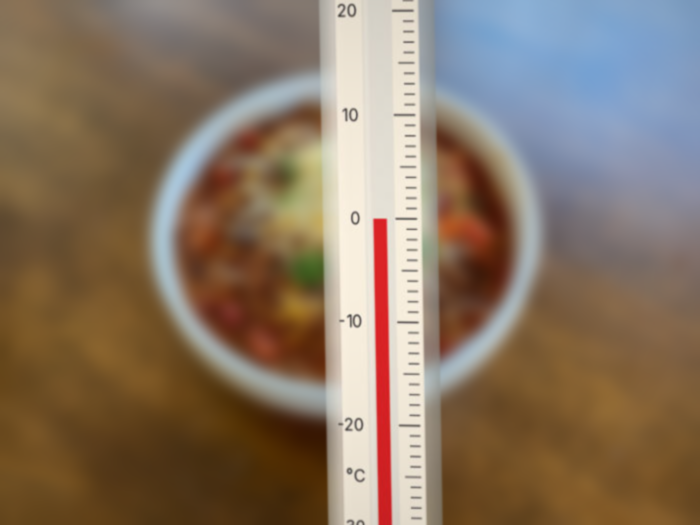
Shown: 0 °C
